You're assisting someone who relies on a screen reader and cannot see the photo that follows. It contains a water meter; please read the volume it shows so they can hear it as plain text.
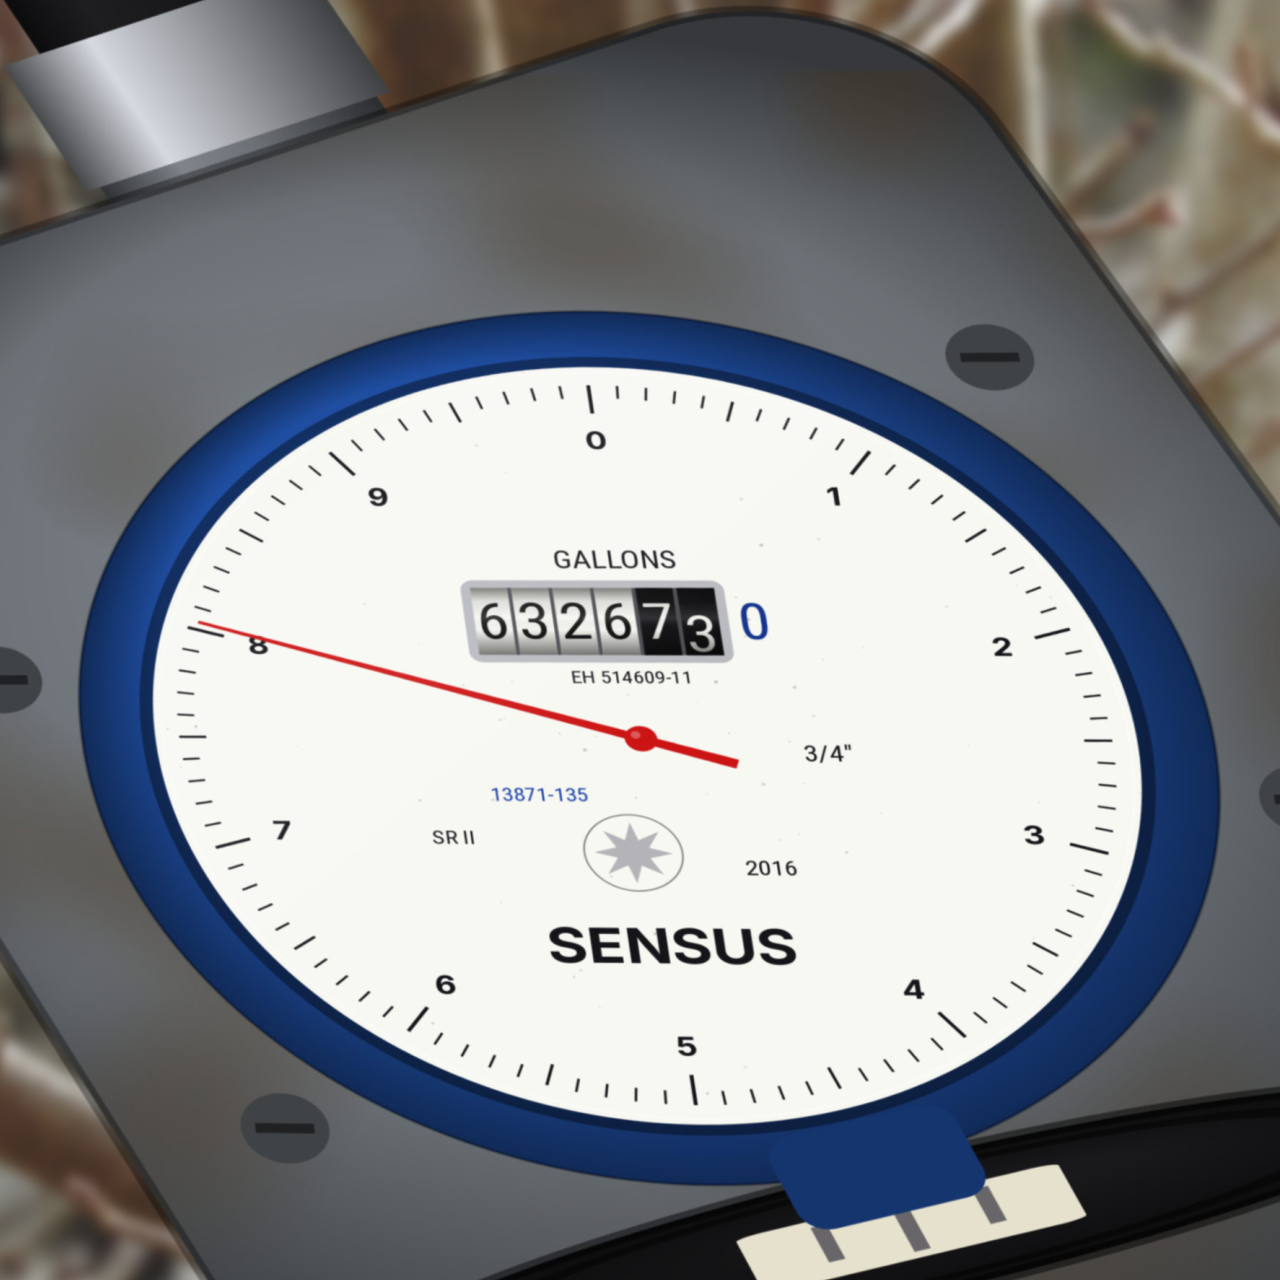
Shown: 6326728.0 gal
